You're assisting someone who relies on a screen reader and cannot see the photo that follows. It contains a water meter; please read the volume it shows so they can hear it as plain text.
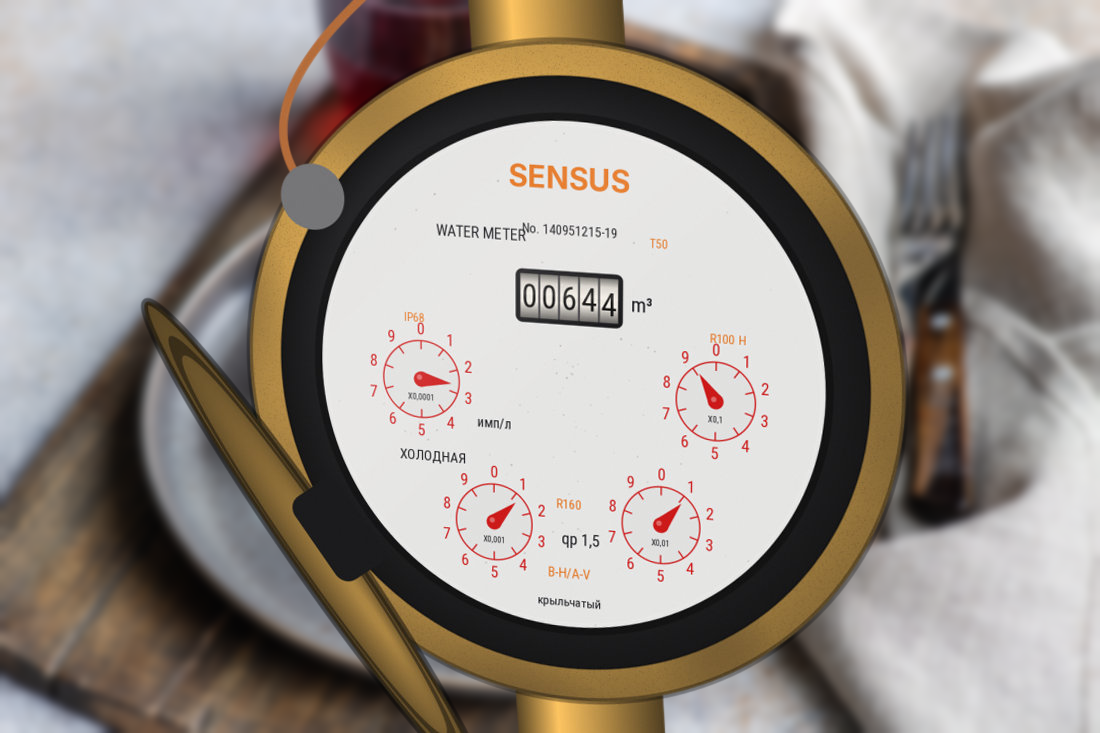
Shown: 643.9112 m³
